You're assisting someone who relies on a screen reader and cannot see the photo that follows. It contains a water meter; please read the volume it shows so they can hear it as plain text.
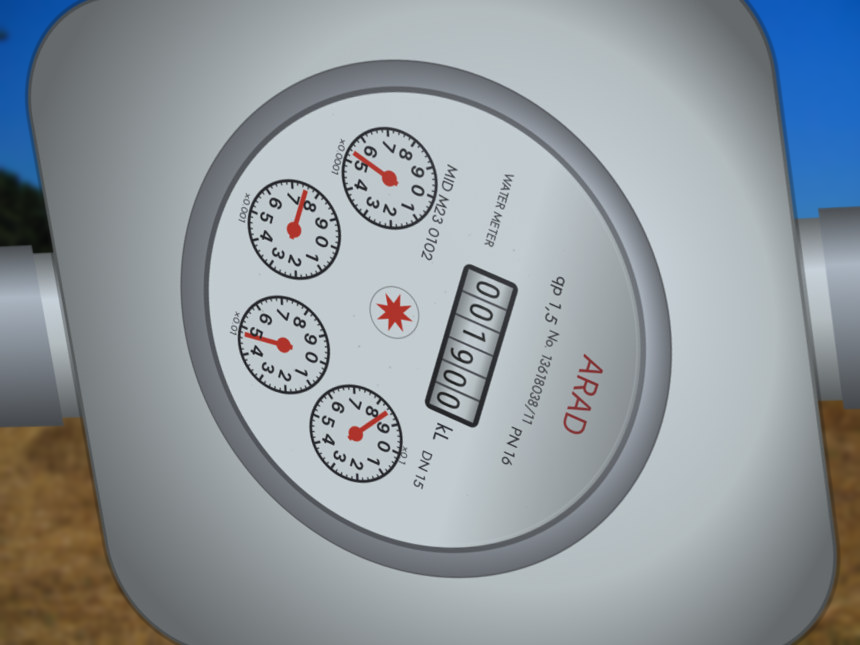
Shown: 1899.8475 kL
